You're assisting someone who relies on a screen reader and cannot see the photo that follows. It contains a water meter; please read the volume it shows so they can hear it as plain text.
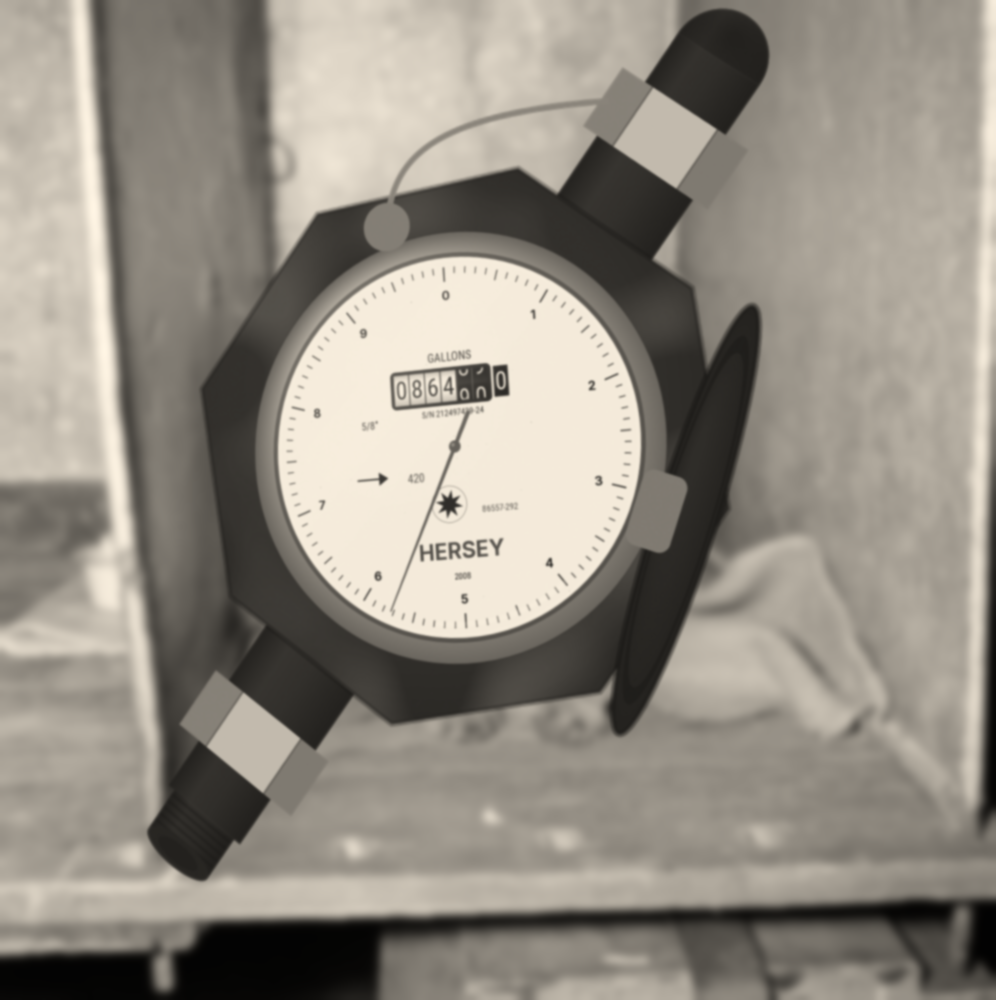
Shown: 864895.7 gal
